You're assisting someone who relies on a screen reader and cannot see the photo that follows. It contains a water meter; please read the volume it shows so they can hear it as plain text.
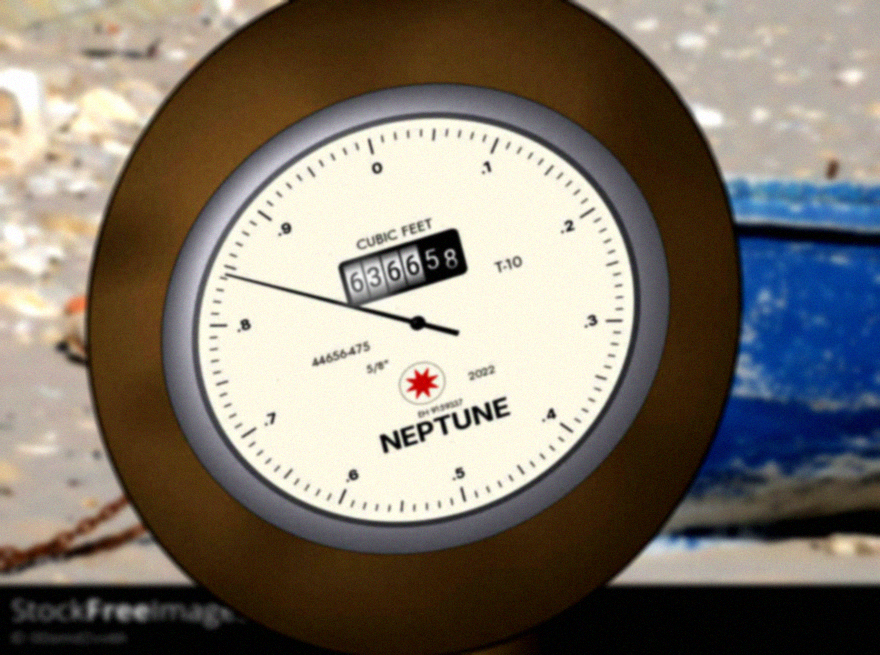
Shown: 636657.84 ft³
